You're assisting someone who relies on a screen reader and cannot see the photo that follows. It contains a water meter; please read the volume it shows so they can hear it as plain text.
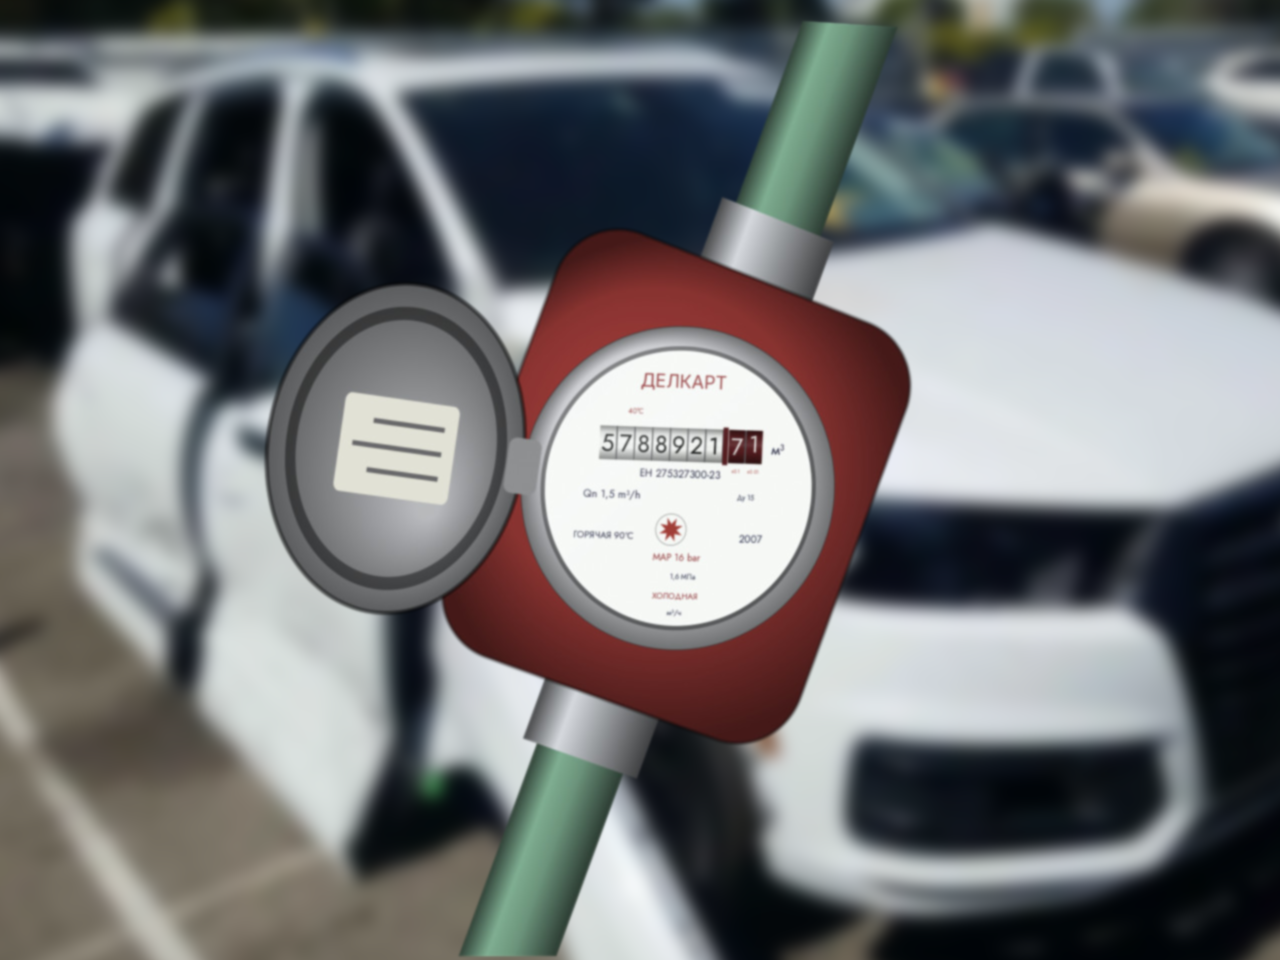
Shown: 5788921.71 m³
